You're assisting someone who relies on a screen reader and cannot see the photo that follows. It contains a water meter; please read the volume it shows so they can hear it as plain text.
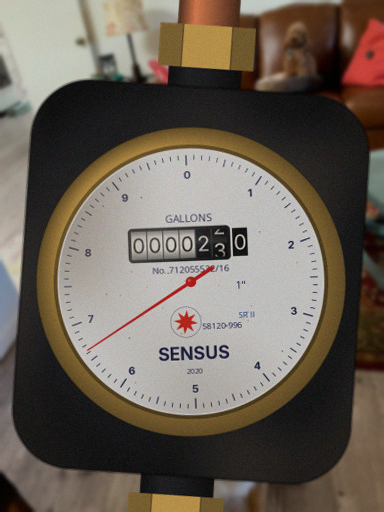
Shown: 226.6 gal
